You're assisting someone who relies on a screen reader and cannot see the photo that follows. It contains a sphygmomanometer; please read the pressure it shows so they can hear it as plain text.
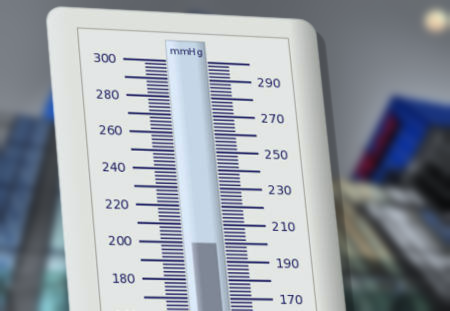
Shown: 200 mmHg
